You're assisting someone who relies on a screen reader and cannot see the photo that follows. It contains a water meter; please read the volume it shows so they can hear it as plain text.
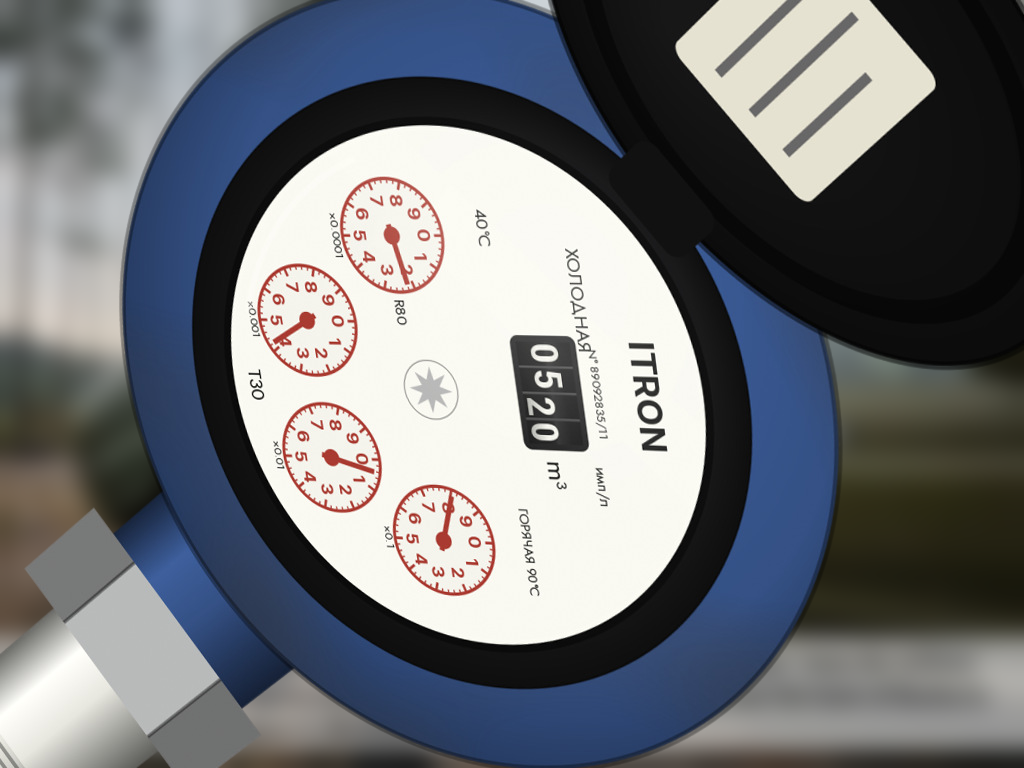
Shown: 519.8042 m³
